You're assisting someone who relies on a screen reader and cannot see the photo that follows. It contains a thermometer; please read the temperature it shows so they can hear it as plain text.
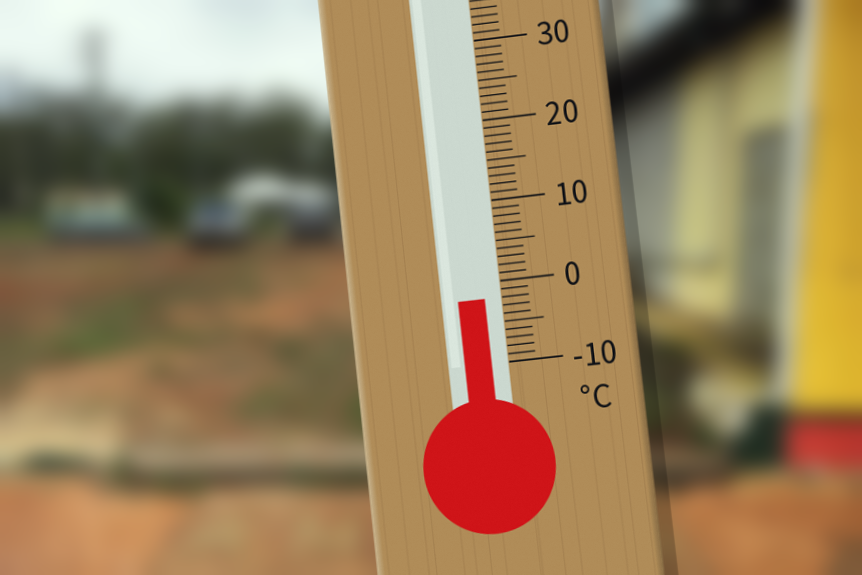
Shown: -2 °C
